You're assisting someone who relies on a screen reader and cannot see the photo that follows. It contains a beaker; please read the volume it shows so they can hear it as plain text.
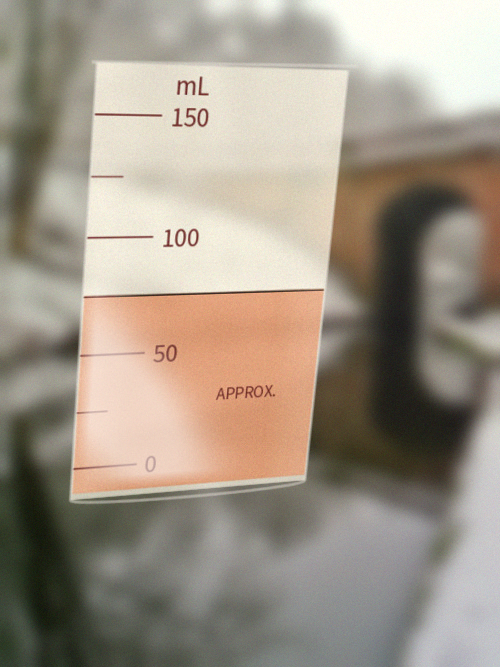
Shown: 75 mL
